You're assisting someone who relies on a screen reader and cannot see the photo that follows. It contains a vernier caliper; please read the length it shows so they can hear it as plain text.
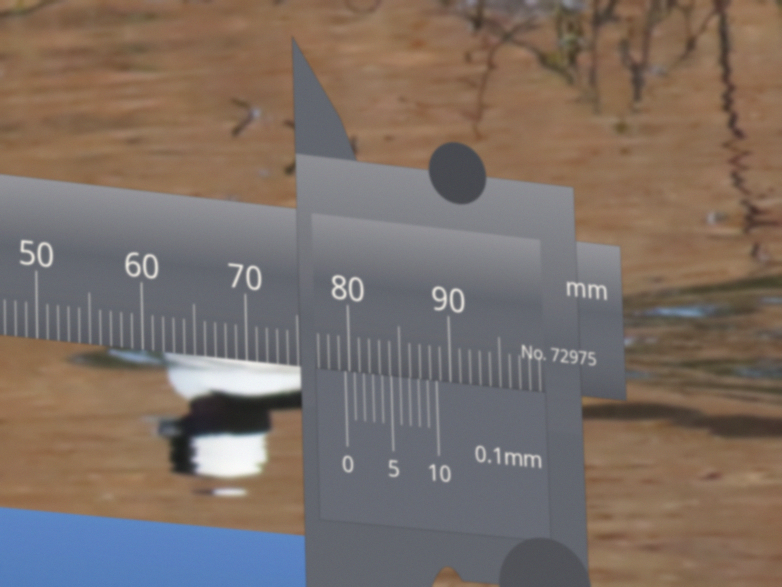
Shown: 79.6 mm
